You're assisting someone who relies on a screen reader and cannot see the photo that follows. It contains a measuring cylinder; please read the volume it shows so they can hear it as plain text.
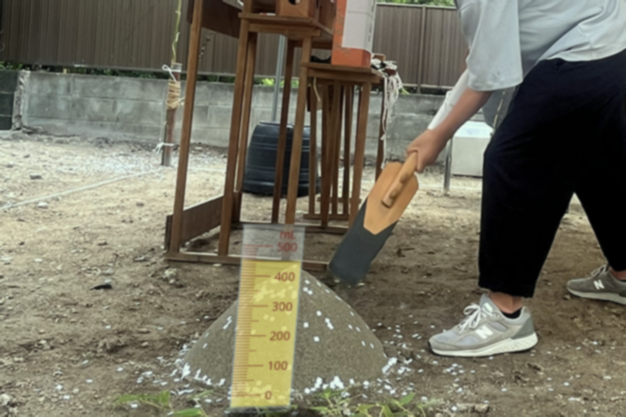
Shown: 450 mL
